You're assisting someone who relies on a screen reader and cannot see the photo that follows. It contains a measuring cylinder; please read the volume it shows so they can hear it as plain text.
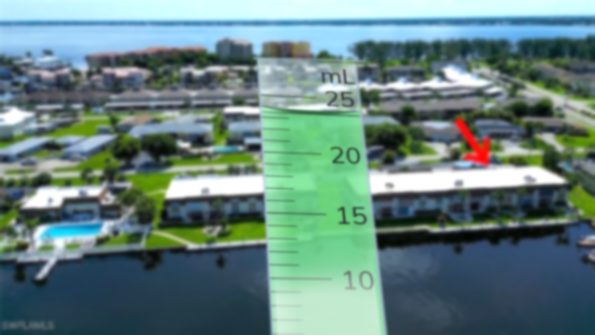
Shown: 23.5 mL
